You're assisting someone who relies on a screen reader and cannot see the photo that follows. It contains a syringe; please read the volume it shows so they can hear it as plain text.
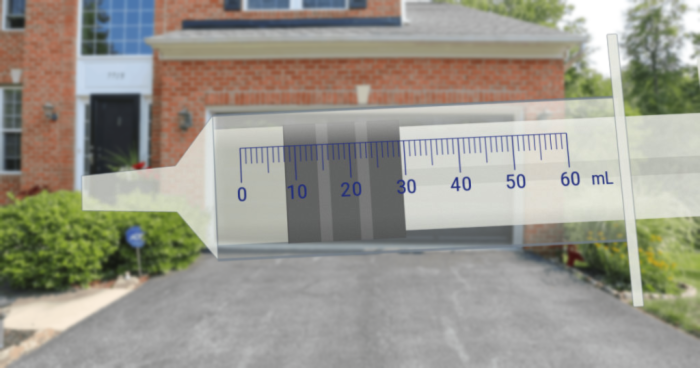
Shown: 8 mL
